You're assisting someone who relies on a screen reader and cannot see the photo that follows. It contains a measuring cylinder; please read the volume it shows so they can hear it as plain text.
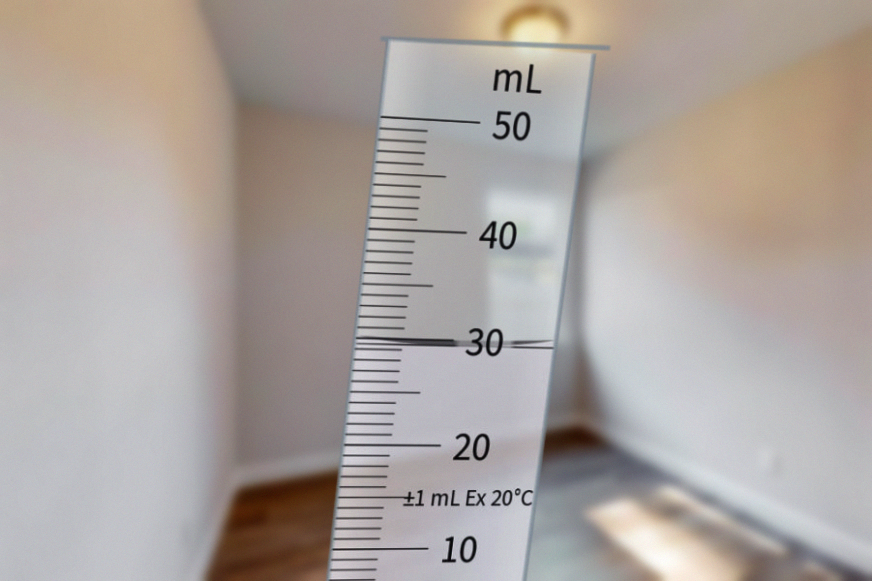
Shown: 29.5 mL
